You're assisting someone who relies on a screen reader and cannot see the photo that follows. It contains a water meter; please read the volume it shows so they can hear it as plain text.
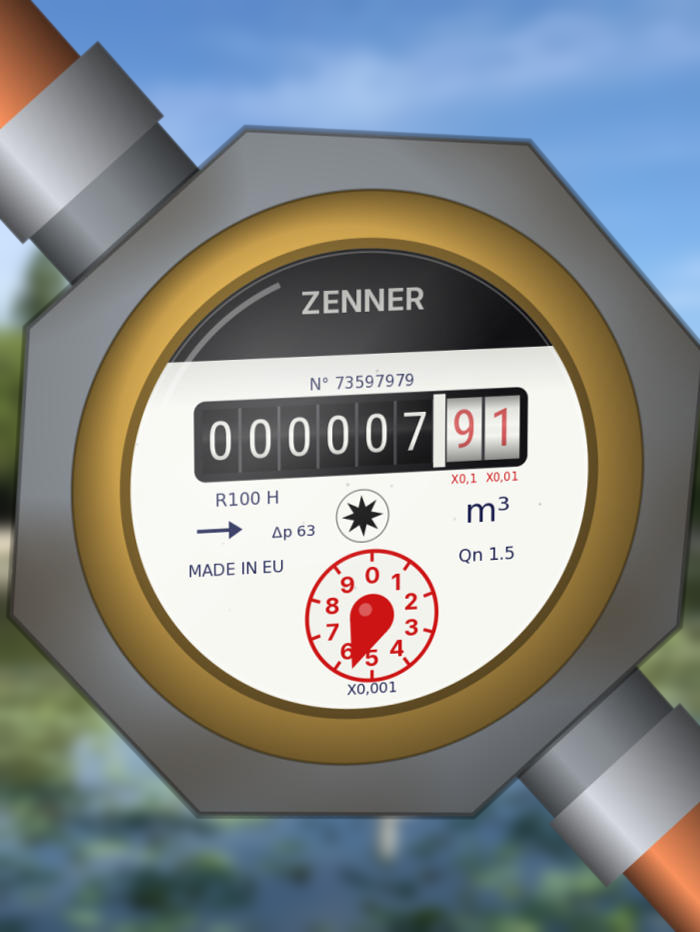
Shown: 7.915 m³
